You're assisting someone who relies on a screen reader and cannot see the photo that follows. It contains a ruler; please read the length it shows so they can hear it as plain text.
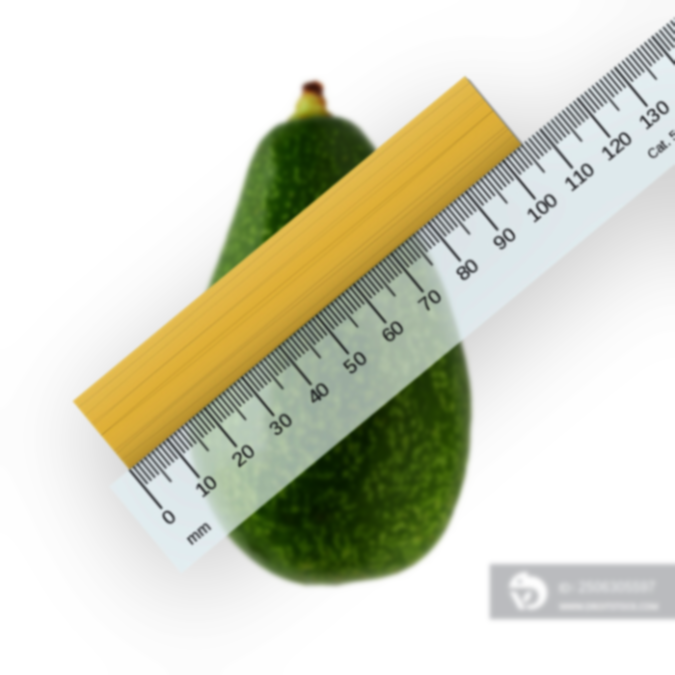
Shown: 105 mm
